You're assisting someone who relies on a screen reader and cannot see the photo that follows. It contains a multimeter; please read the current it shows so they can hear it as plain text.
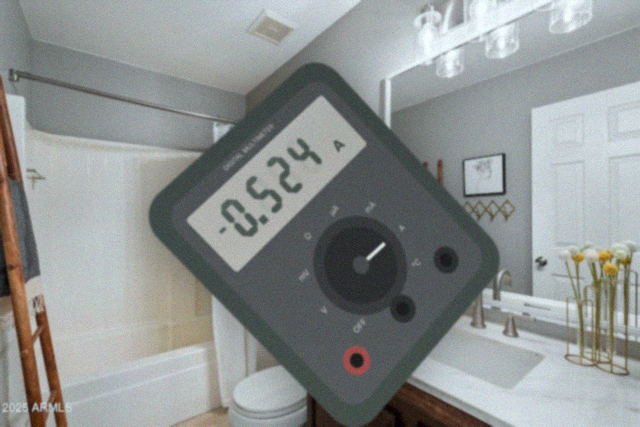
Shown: -0.524 A
